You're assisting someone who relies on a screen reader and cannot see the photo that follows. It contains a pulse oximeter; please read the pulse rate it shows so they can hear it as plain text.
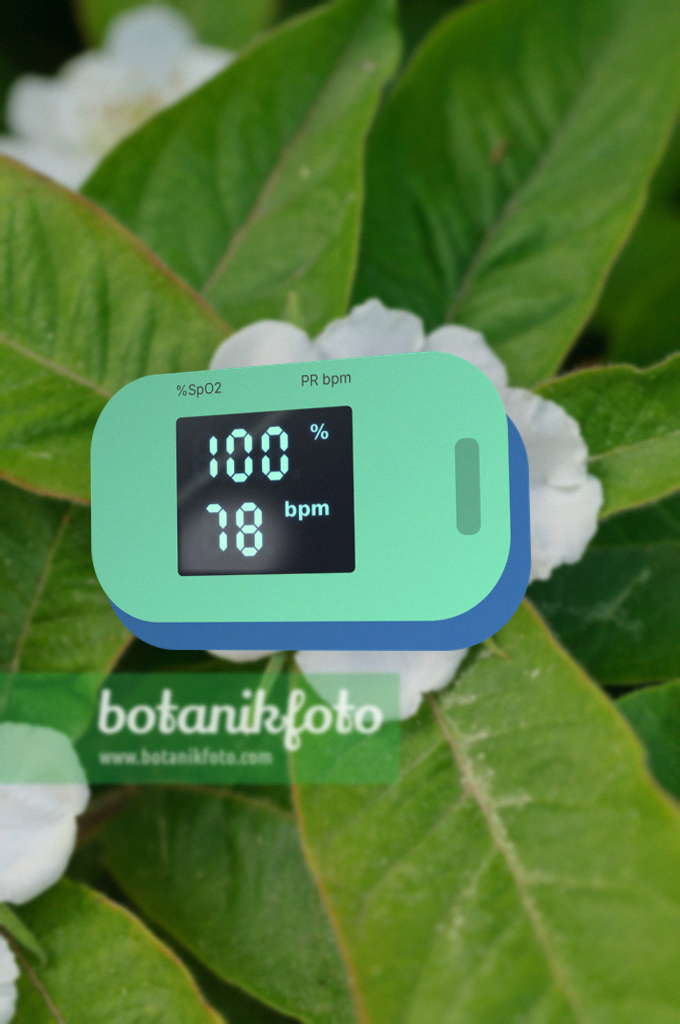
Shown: 78 bpm
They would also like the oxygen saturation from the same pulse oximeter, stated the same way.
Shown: 100 %
